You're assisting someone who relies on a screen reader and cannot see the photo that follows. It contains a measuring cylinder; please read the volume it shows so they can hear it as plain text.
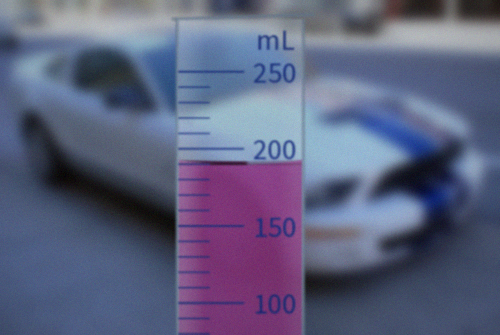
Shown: 190 mL
